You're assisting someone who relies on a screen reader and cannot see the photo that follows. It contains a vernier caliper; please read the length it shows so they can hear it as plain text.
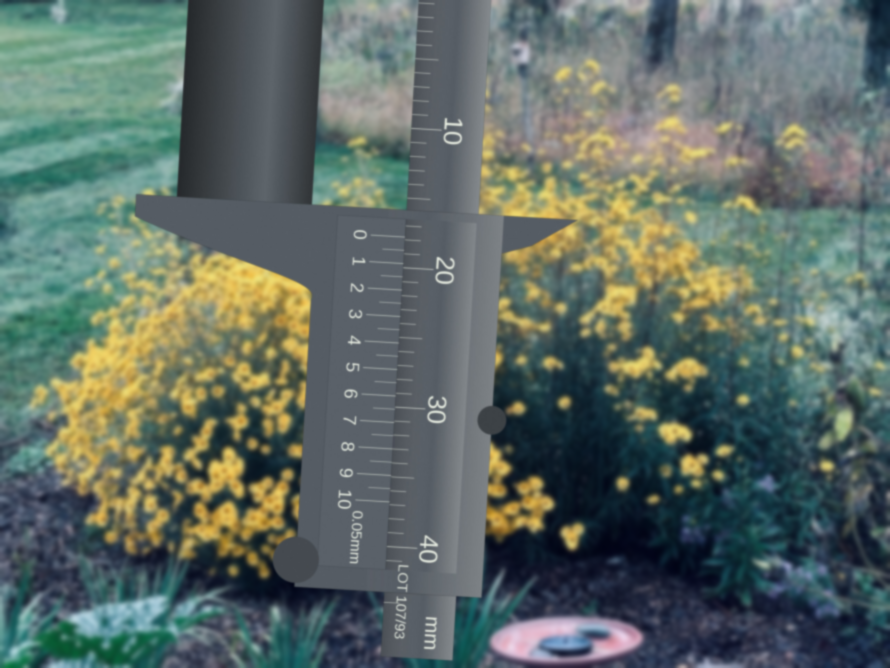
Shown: 17.8 mm
